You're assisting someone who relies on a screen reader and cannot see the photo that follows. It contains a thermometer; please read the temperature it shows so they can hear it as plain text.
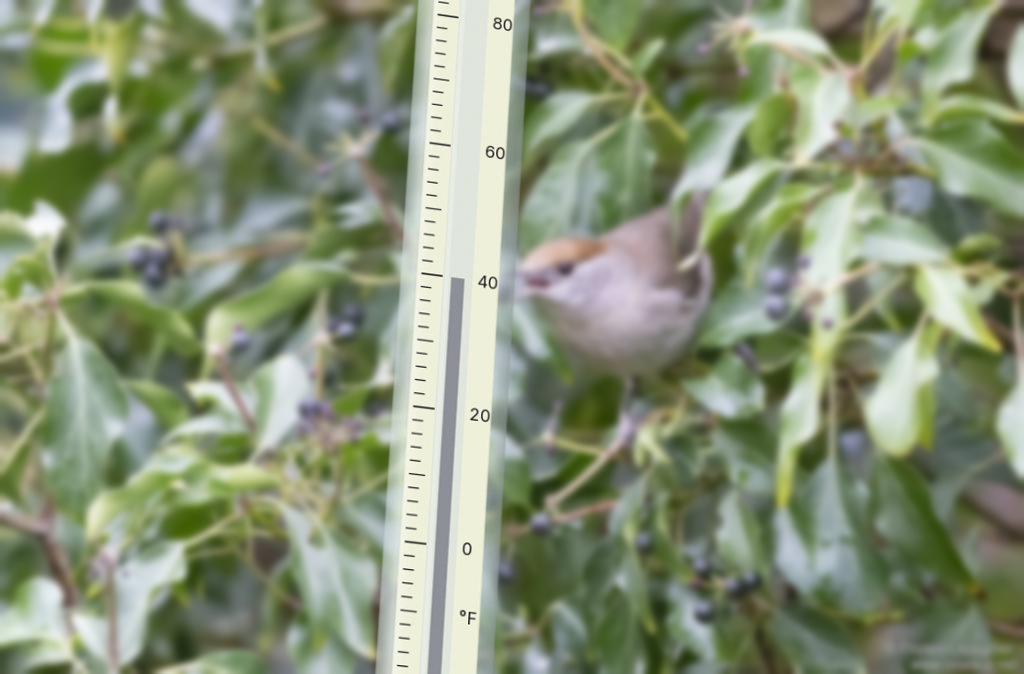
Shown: 40 °F
